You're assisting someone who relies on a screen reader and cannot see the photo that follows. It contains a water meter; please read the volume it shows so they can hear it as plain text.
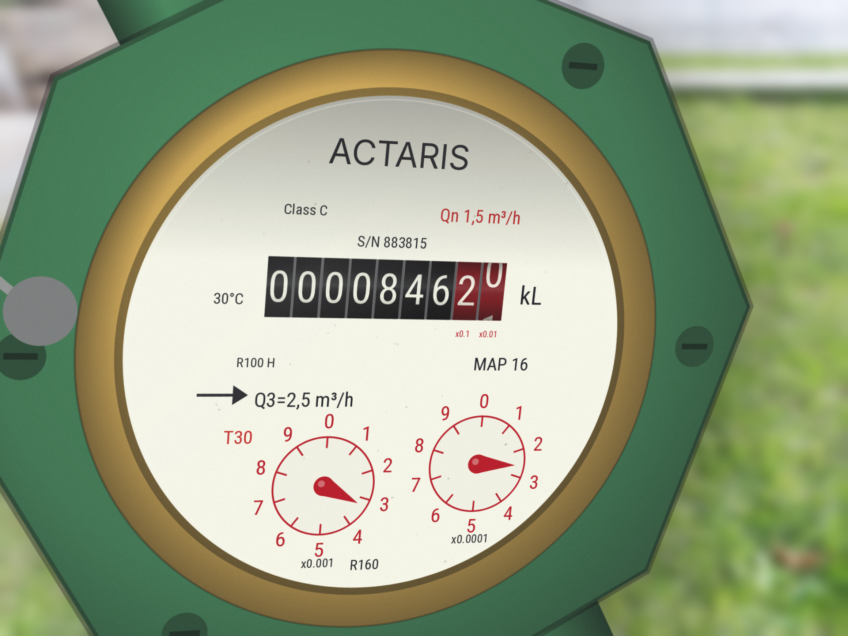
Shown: 846.2032 kL
